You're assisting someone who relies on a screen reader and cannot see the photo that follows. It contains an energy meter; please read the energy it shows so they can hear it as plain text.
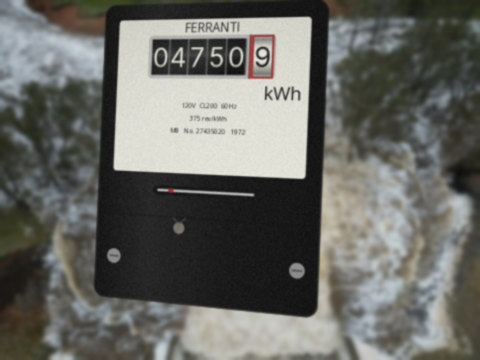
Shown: 4750.9 kWh
